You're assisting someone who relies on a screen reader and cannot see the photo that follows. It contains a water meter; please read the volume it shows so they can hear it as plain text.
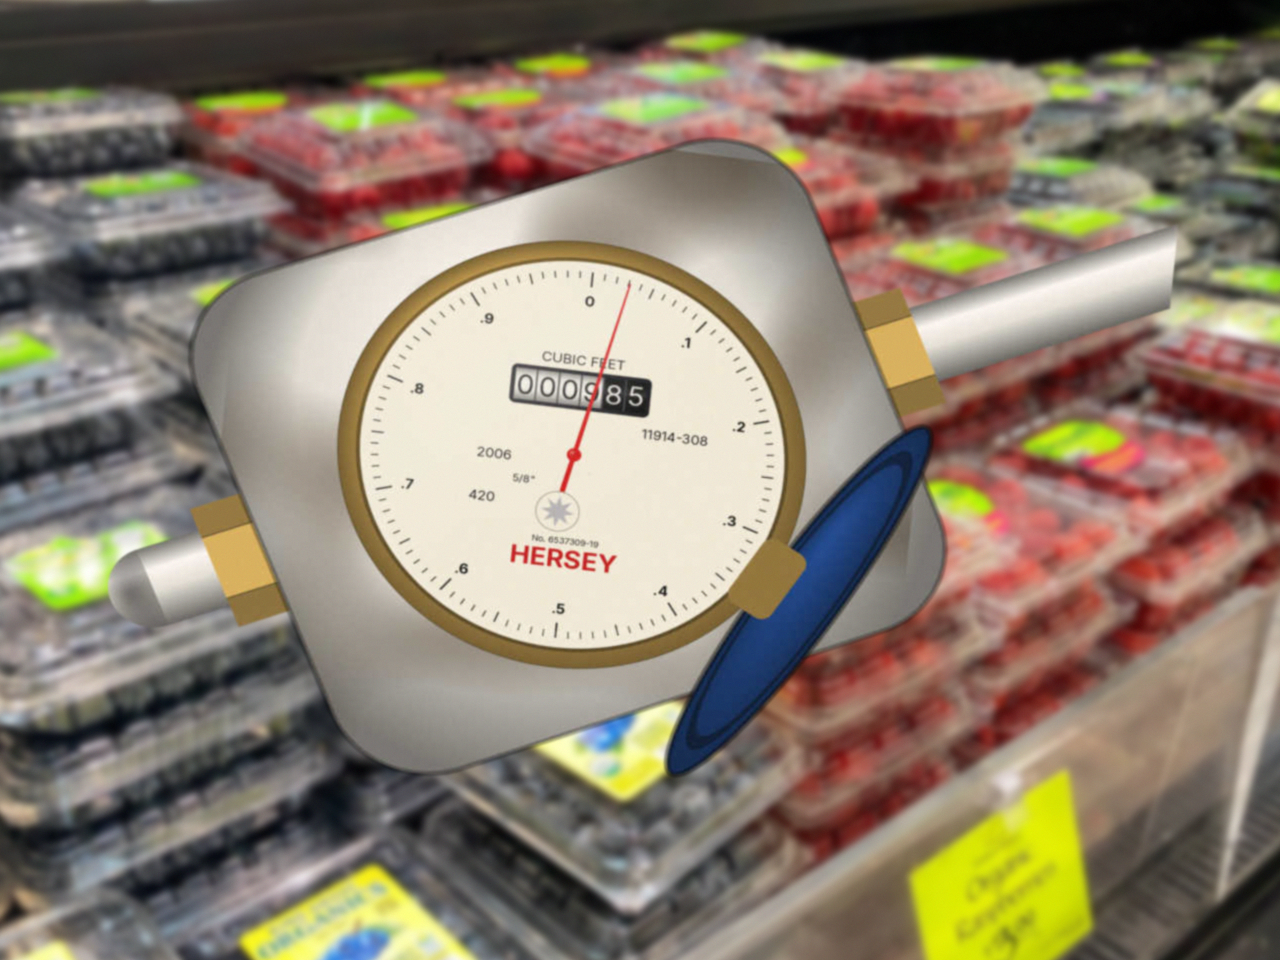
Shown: 985.03 ft³
